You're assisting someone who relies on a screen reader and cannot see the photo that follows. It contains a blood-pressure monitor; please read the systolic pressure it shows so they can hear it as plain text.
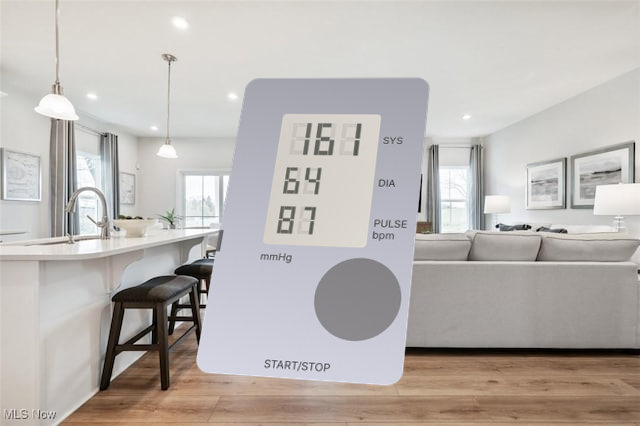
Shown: 161 mmHg
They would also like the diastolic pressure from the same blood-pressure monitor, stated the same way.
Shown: 64 mmHg
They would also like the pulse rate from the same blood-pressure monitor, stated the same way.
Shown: 87 bpm
